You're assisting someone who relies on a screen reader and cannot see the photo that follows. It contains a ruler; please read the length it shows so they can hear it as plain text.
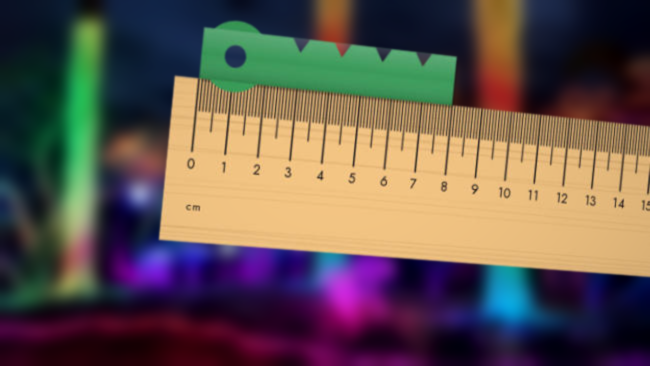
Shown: 8 cm
